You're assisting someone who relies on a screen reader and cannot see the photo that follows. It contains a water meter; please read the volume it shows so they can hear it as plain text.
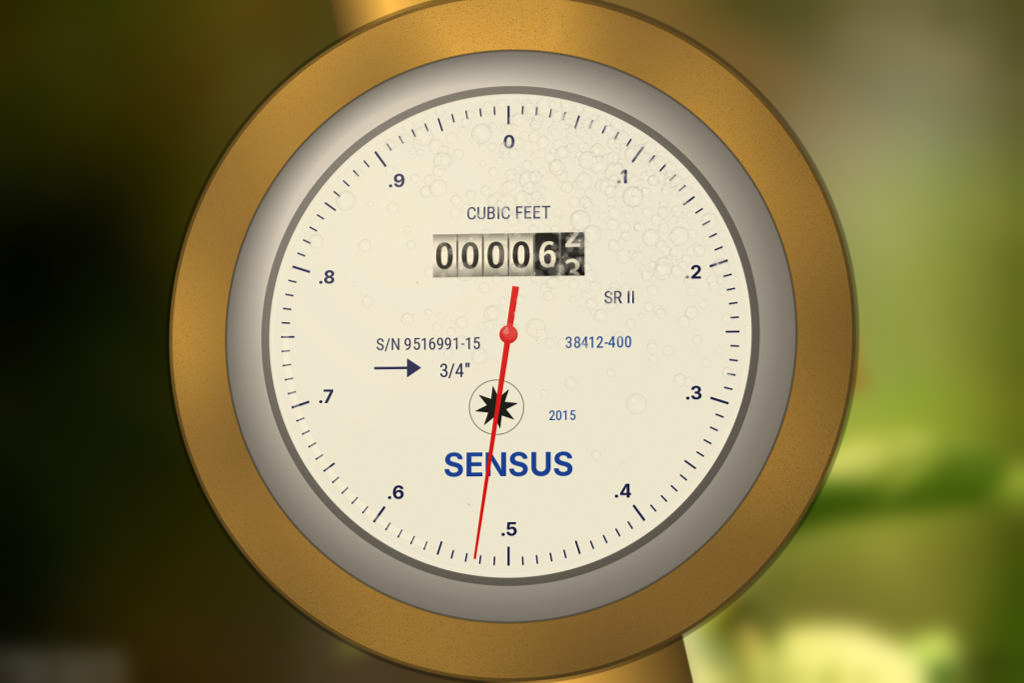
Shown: 62.52 ft³
